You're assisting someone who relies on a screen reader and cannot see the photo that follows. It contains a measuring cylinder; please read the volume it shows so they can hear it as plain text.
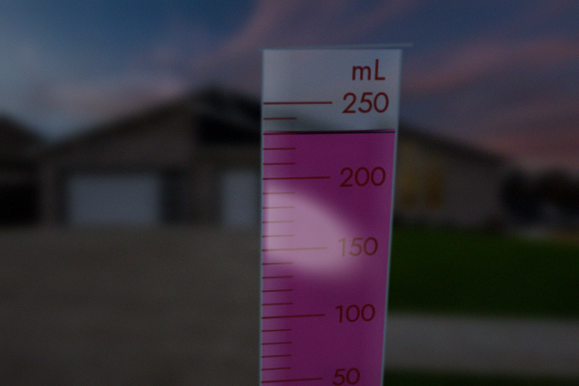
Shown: 230 mL
